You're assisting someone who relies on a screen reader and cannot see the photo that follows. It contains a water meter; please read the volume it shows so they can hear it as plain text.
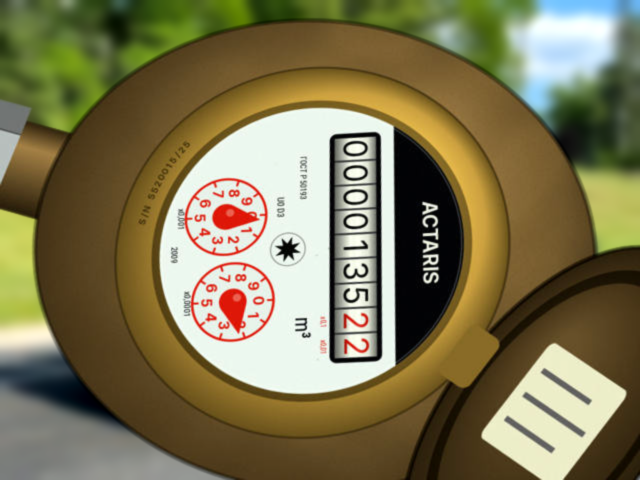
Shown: 135.2202 m³
